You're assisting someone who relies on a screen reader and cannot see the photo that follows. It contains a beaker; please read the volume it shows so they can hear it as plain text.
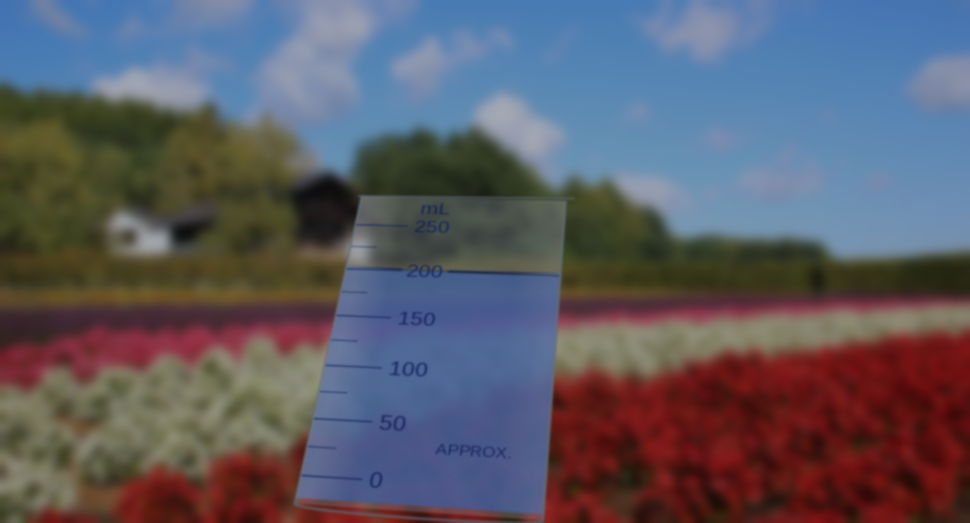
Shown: 200 mL
